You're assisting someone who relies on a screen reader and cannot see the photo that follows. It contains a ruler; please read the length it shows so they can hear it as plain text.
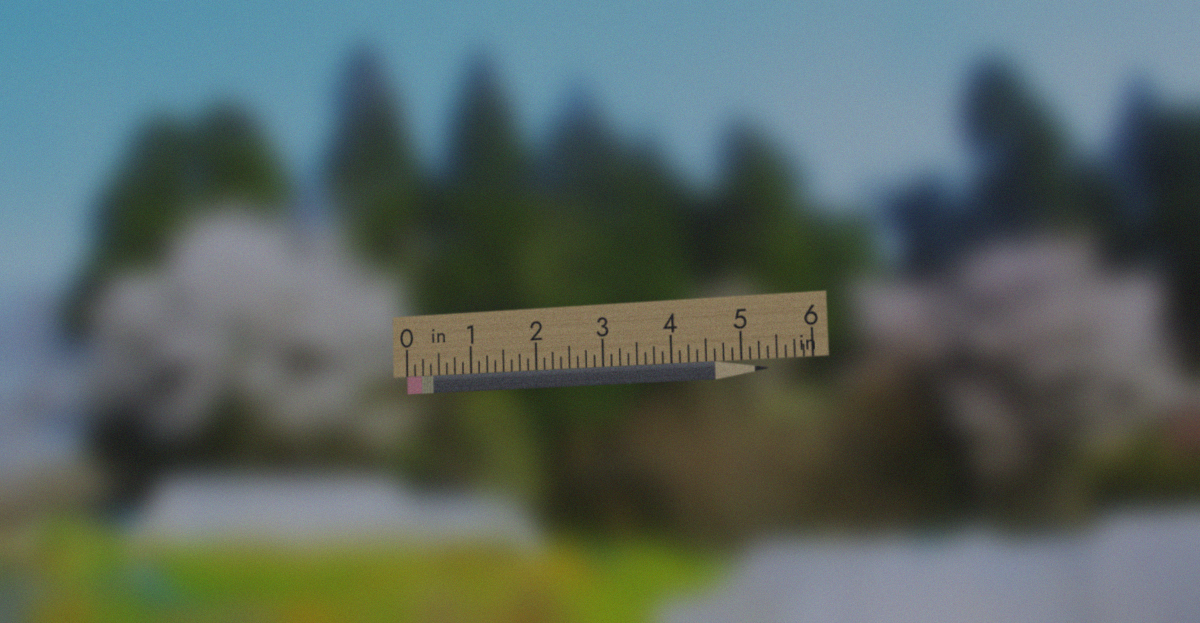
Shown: 5.375 in
